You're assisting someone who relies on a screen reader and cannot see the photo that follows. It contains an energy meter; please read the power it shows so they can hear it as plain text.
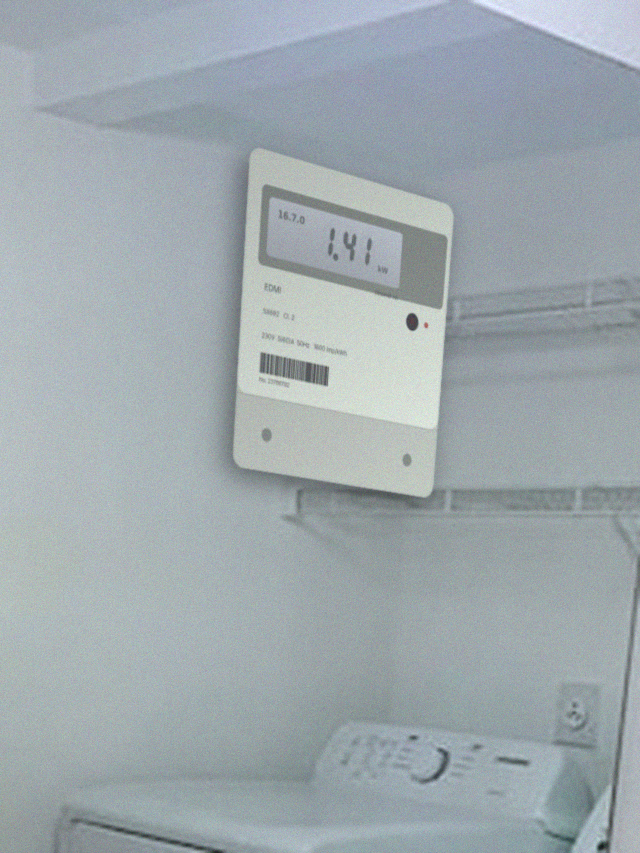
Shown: 1.41 kW
